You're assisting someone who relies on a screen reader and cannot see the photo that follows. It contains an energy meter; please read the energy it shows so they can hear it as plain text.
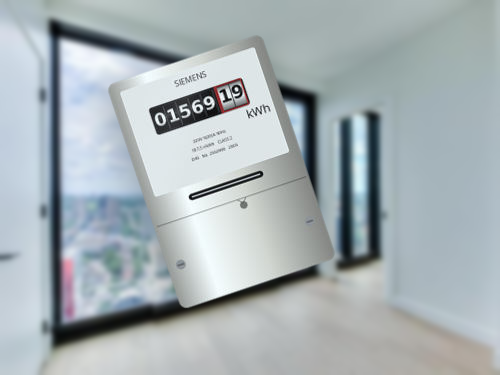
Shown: 1569.19 kWh
